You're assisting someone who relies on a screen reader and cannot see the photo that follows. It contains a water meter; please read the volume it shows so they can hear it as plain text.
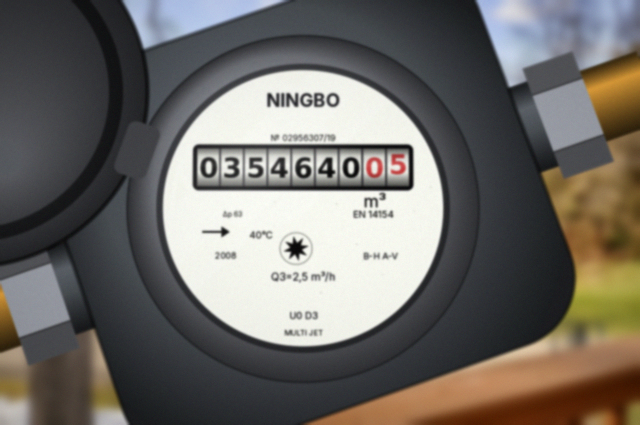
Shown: 354640.05 m³
